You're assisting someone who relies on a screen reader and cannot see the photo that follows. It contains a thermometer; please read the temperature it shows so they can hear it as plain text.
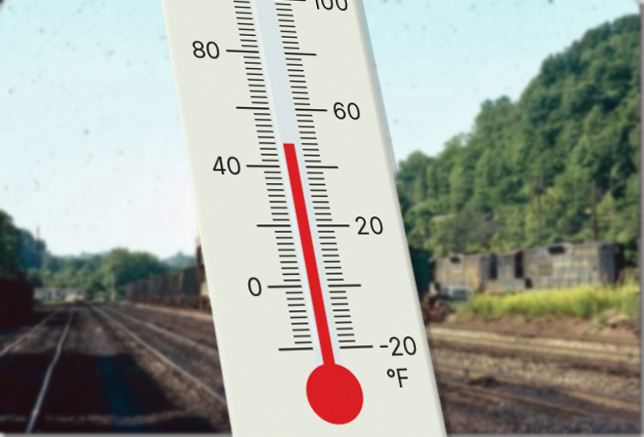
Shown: 48 °F
